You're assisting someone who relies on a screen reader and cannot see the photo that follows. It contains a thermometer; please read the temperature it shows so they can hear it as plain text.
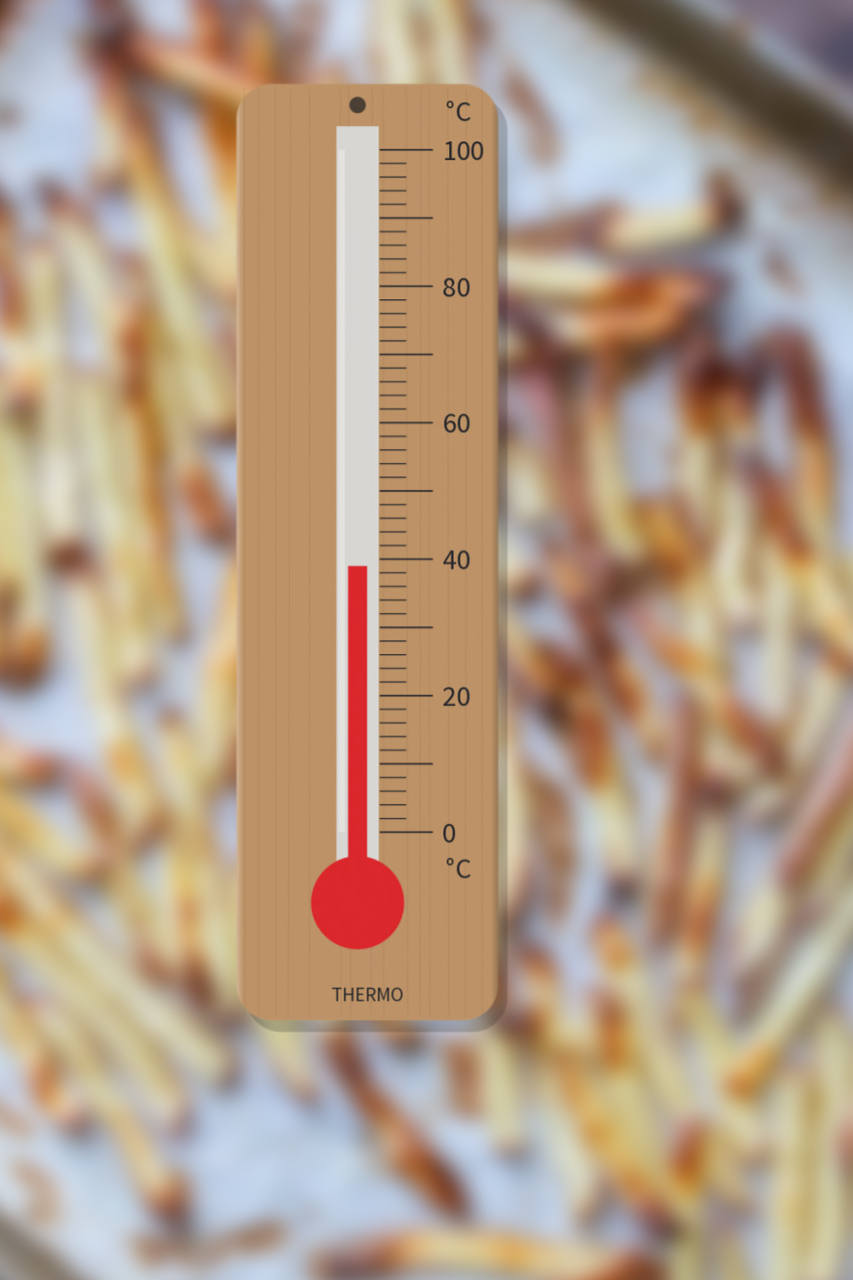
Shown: 39 °C
